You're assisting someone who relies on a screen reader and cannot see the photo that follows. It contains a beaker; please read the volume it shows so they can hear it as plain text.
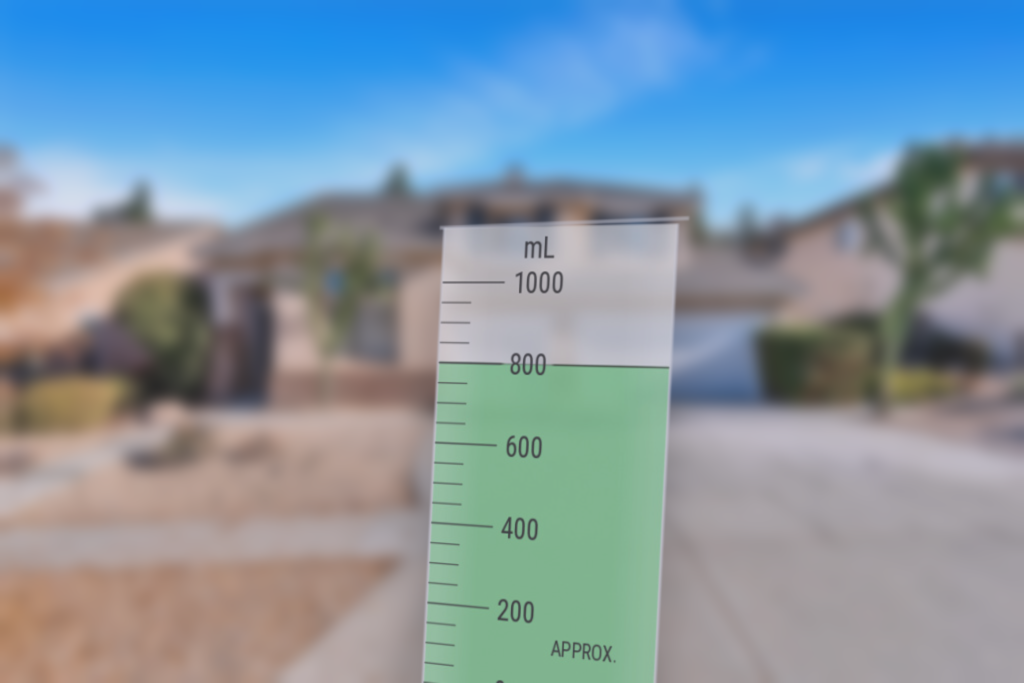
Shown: 800 mL
